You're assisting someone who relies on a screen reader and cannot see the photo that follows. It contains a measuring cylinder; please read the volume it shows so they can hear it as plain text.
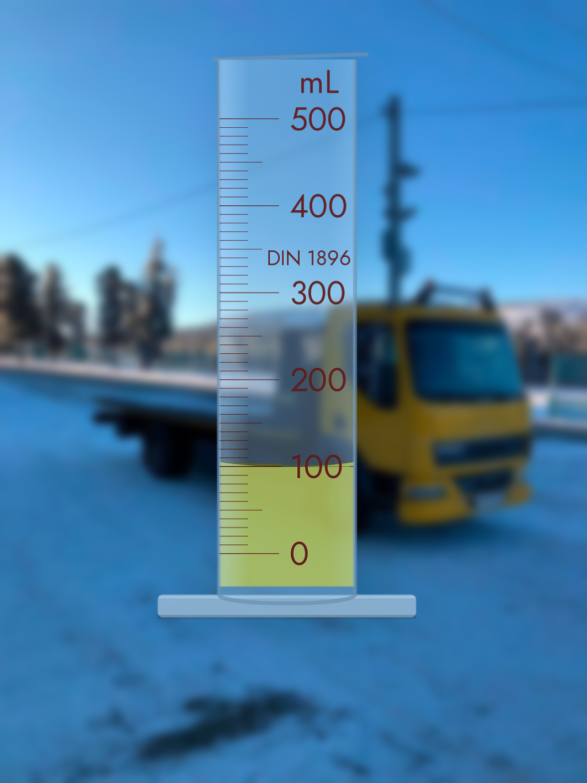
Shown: 100 mL
